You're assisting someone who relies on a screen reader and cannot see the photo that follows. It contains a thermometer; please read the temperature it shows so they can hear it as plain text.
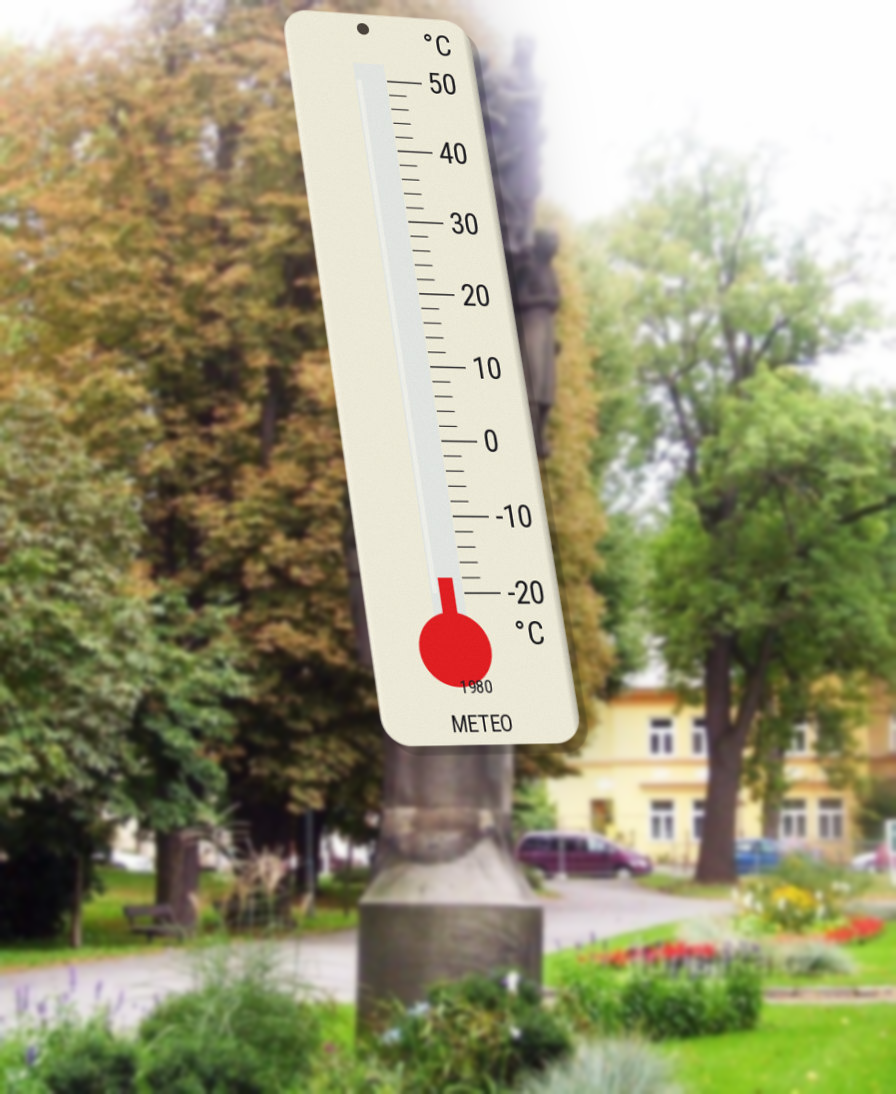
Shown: -18 °C
